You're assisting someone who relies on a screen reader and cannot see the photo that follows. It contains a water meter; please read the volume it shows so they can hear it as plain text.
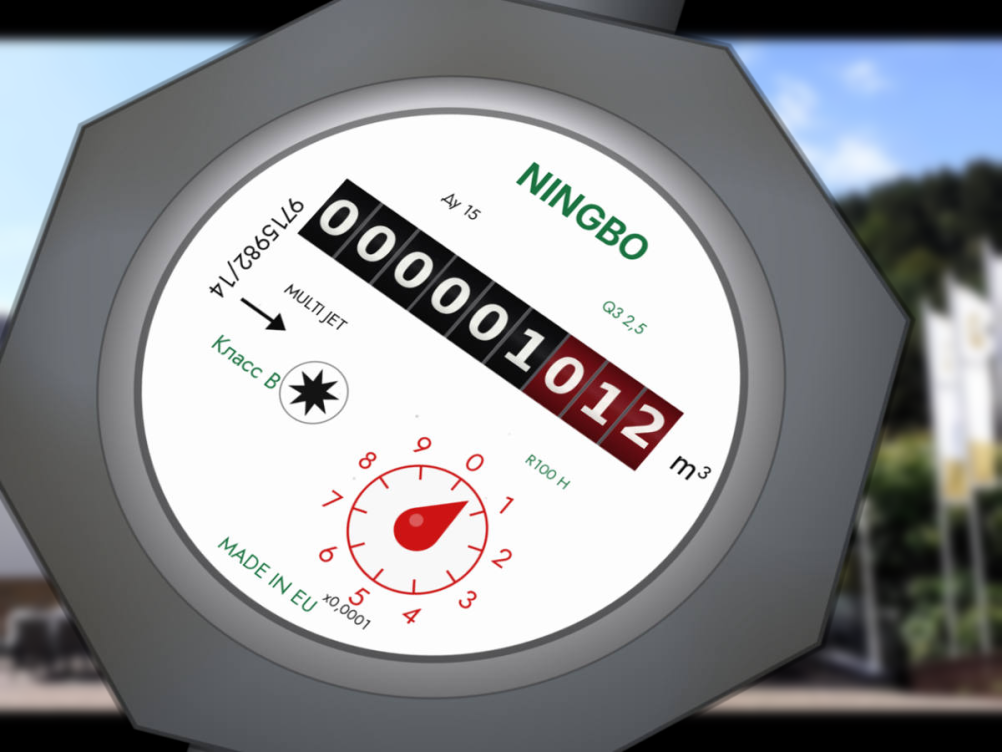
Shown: 1.0120 m³
